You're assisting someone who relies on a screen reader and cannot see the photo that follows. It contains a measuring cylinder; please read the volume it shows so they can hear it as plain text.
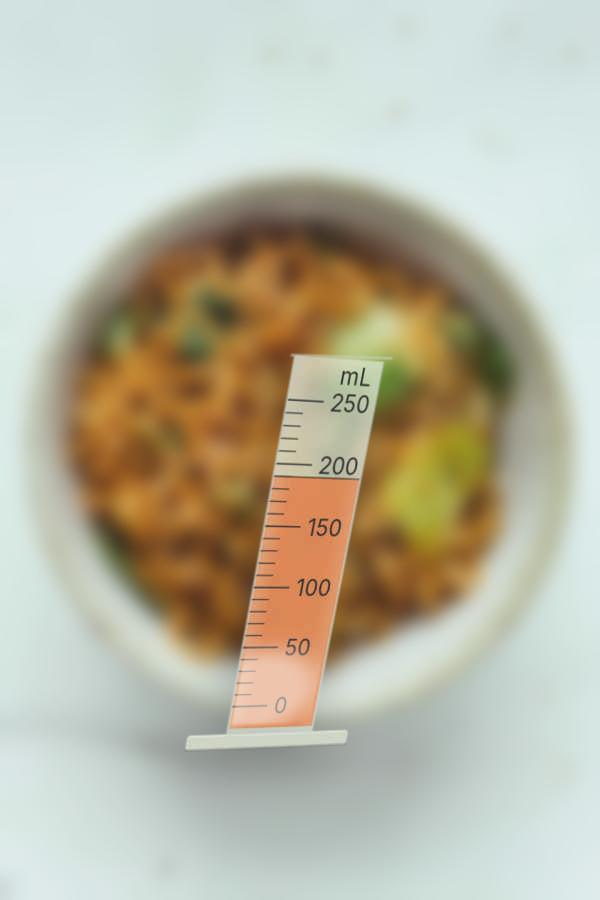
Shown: 190 mL
